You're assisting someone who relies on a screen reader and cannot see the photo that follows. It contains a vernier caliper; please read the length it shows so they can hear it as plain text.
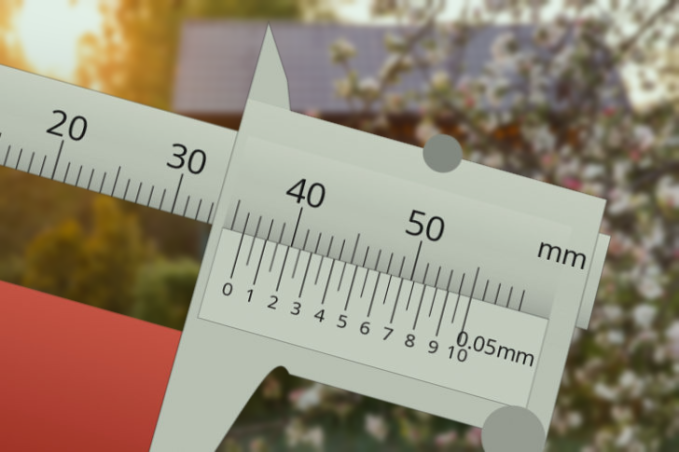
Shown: 36.0 mm
